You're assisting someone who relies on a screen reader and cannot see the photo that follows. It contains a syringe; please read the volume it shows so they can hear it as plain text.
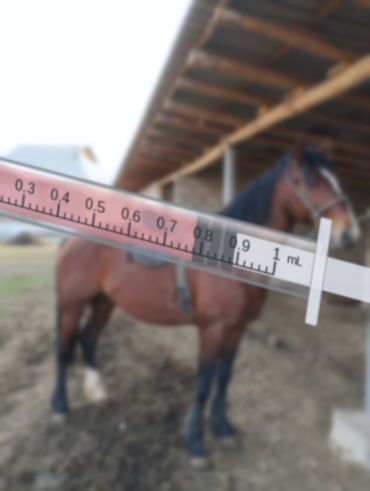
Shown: 0.78 mL
